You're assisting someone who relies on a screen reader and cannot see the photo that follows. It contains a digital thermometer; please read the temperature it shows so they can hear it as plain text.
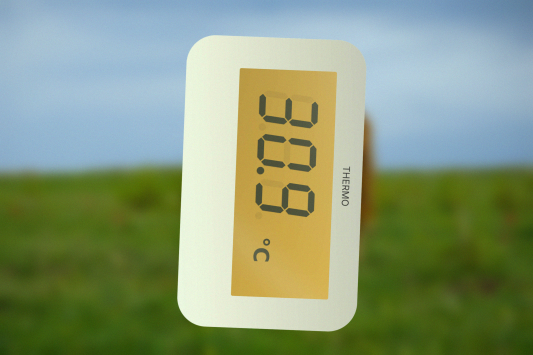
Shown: 30.9 °C
